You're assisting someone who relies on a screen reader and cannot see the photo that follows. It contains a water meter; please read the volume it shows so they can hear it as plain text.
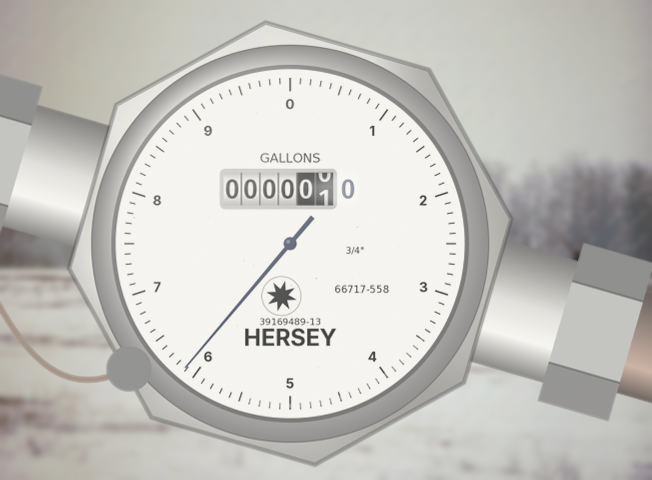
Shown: 6.1 gal
